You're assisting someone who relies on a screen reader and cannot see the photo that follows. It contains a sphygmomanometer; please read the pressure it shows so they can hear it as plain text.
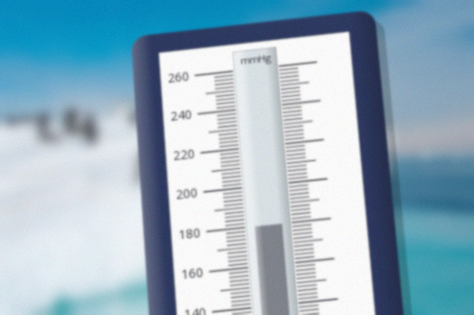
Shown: 180 mmHg
